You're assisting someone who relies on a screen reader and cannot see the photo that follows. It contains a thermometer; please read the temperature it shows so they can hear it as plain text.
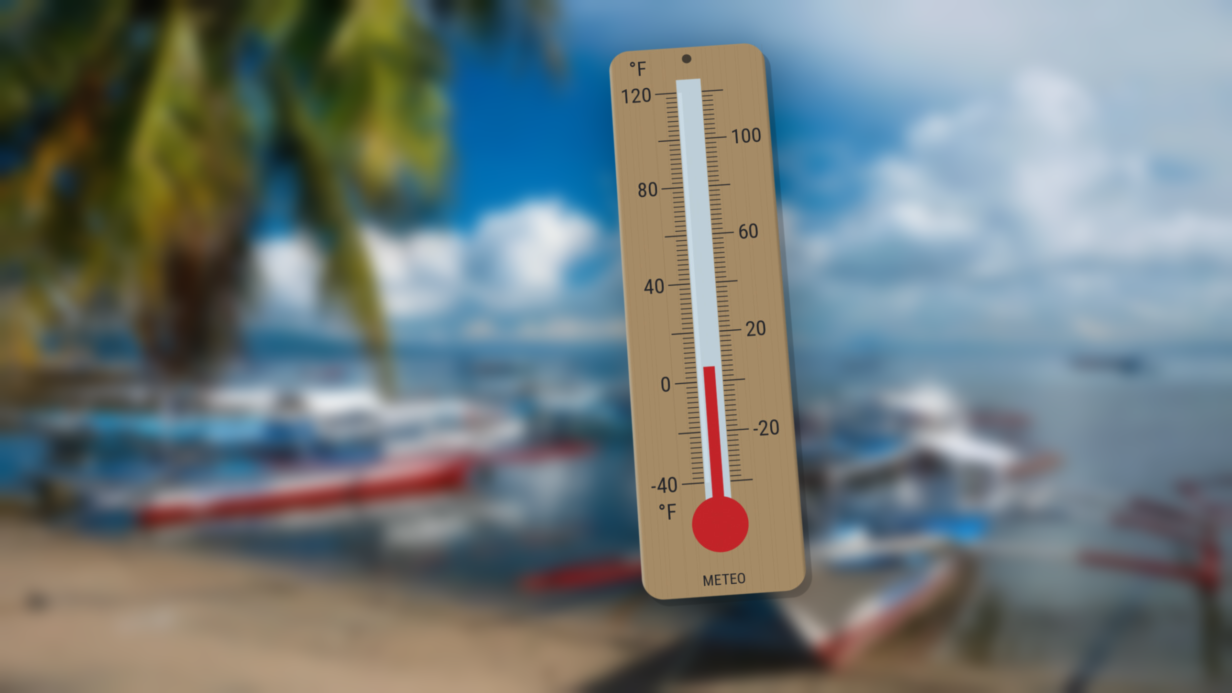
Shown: 6 °F
